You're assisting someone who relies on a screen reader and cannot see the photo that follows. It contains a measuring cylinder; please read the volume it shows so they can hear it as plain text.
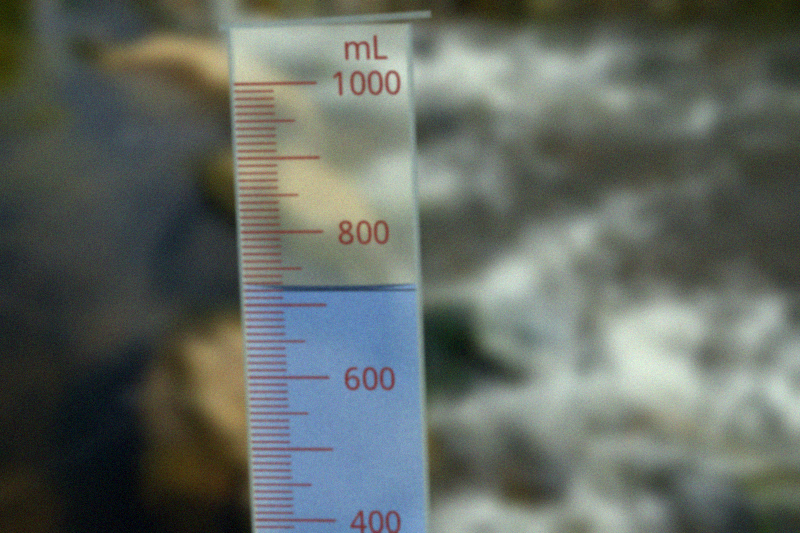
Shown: 720 mL
